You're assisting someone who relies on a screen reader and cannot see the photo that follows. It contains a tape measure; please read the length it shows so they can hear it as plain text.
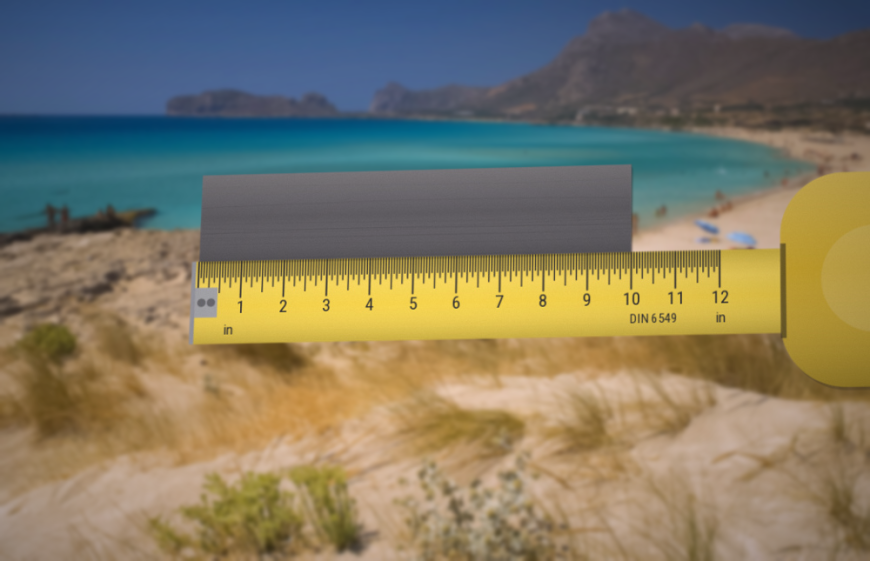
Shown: 10 in
